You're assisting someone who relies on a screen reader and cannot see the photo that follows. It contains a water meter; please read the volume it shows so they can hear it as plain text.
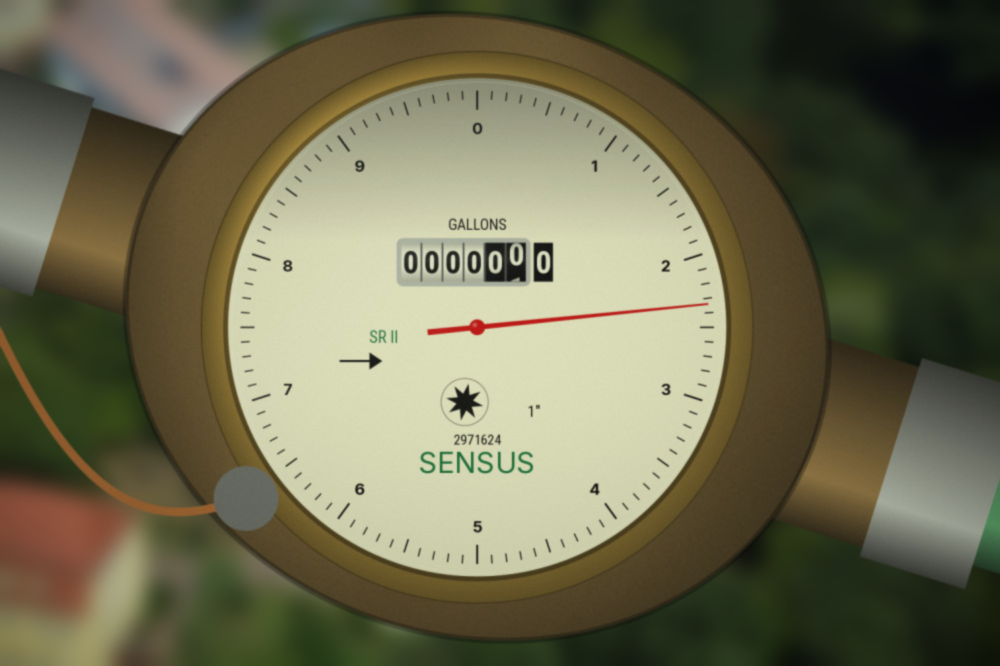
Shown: 2.3 gal
